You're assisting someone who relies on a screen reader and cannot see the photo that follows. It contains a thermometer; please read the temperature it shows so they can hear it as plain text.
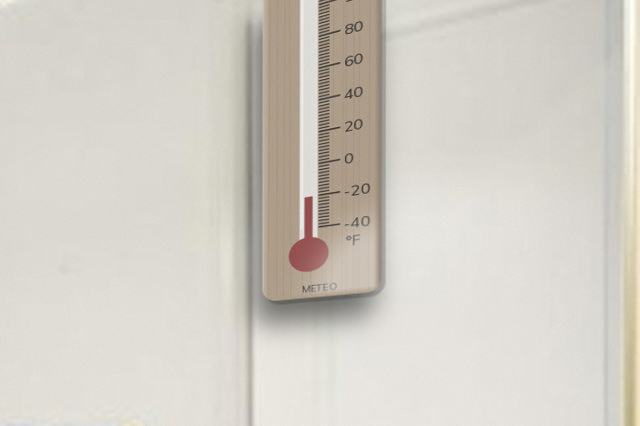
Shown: -20 °F
